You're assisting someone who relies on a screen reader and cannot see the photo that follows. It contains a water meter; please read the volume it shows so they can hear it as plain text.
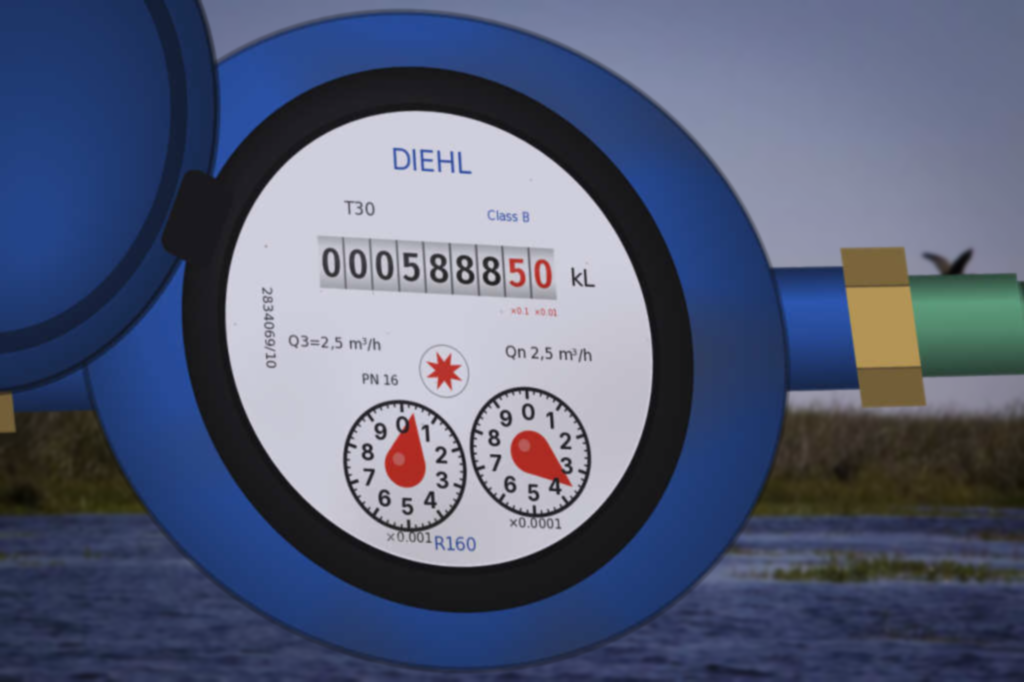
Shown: 5888.5003 kL
